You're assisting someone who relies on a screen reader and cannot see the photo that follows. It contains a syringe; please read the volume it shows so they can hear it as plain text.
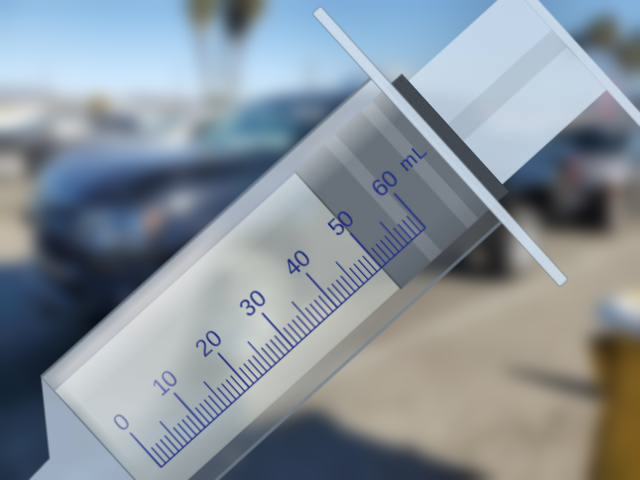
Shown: 50 mL
